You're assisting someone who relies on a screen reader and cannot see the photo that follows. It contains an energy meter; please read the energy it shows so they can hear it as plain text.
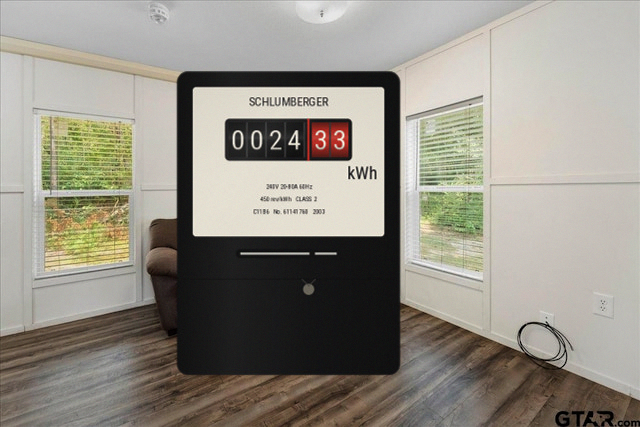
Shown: 24.33 kWh
